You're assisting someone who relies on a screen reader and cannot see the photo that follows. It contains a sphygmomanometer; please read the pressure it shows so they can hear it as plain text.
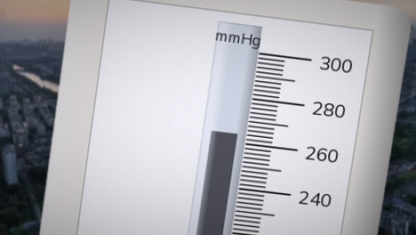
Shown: 264 mmHg
